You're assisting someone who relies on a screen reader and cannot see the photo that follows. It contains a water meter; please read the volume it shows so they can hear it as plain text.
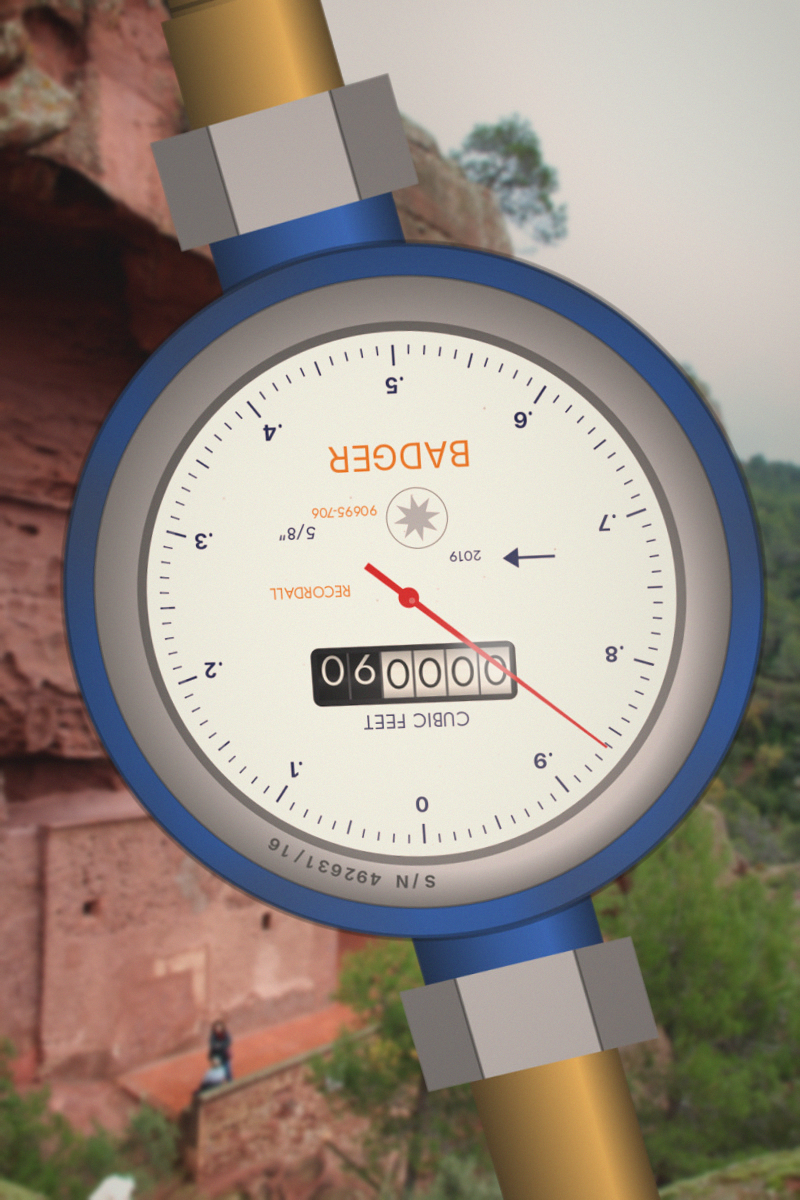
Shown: 89.86 ft³
